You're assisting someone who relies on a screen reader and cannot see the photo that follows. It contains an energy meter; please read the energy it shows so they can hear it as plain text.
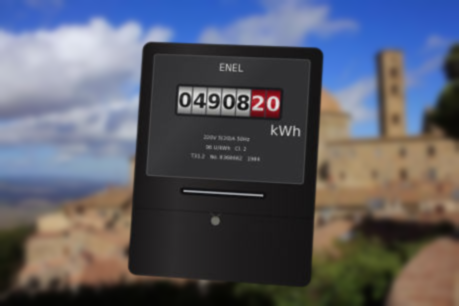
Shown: 4908.20 kWh
